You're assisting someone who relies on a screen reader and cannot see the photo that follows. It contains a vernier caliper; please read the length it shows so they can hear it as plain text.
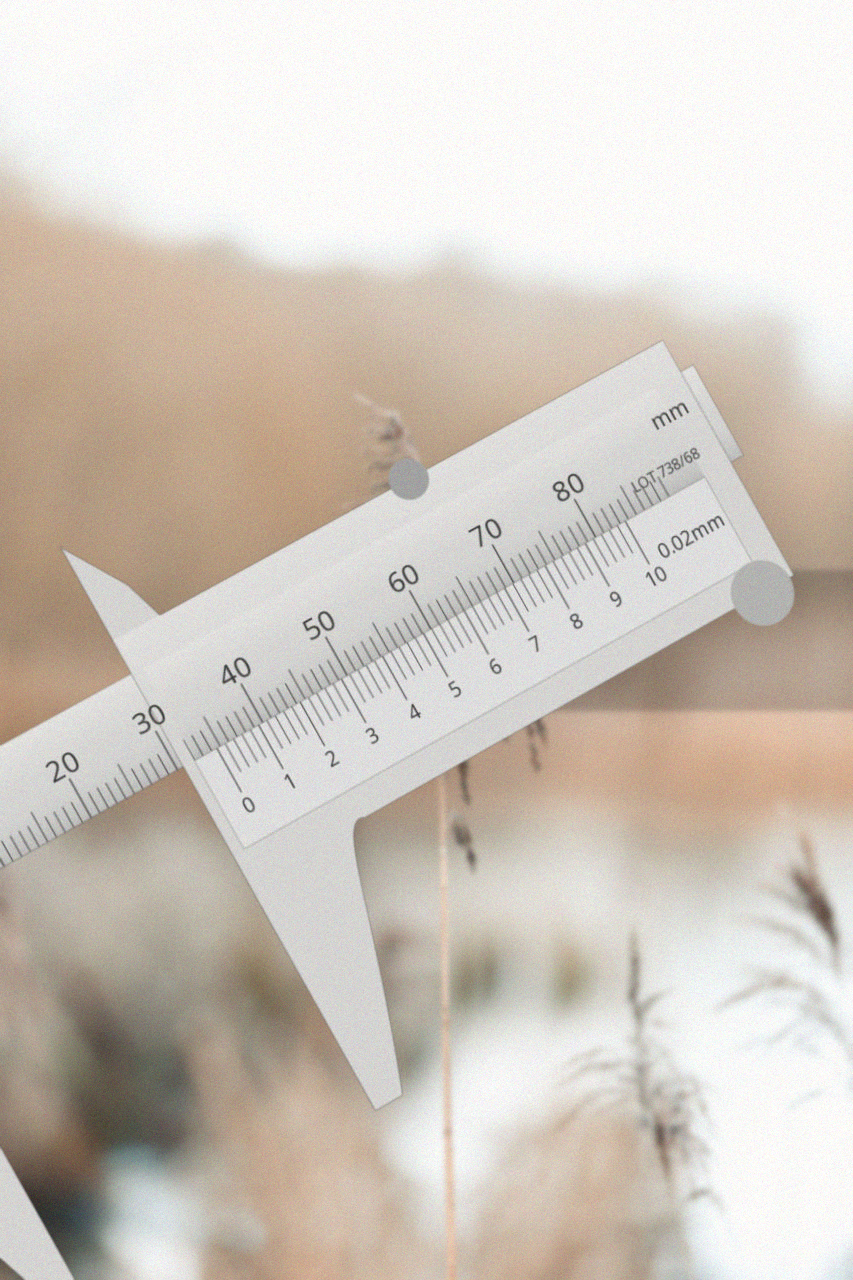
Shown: 34.6 mm
